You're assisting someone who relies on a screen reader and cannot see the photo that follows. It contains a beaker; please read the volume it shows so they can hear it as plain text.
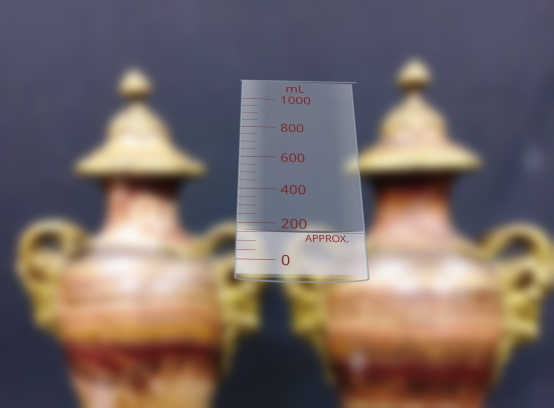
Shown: 150 mL
